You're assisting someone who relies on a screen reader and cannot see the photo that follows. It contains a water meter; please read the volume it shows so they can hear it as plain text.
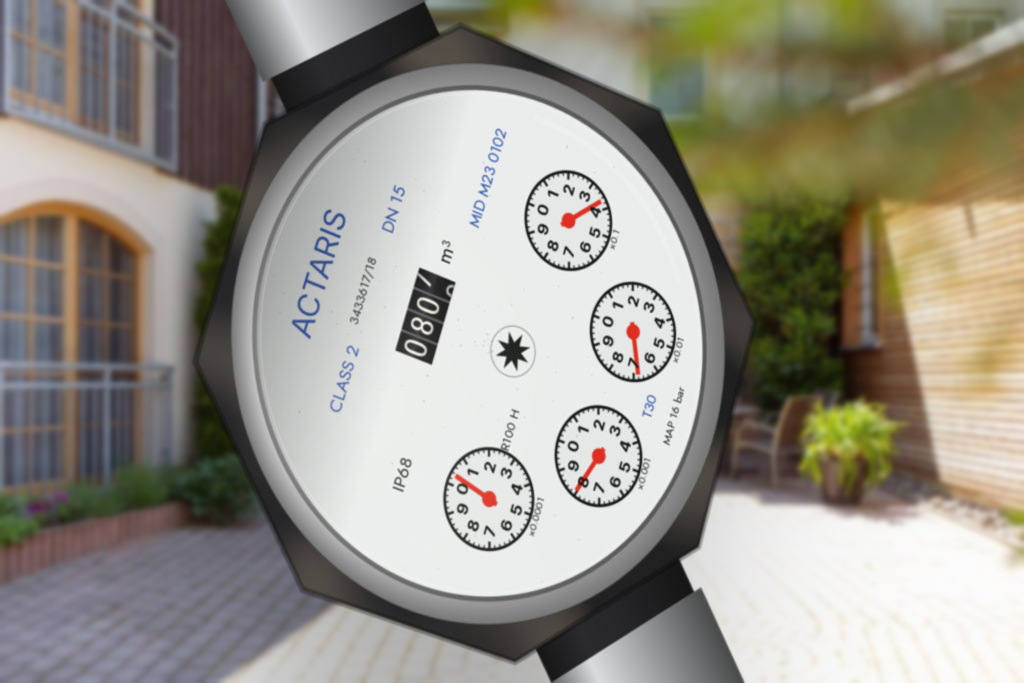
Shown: 807.3680 m³
